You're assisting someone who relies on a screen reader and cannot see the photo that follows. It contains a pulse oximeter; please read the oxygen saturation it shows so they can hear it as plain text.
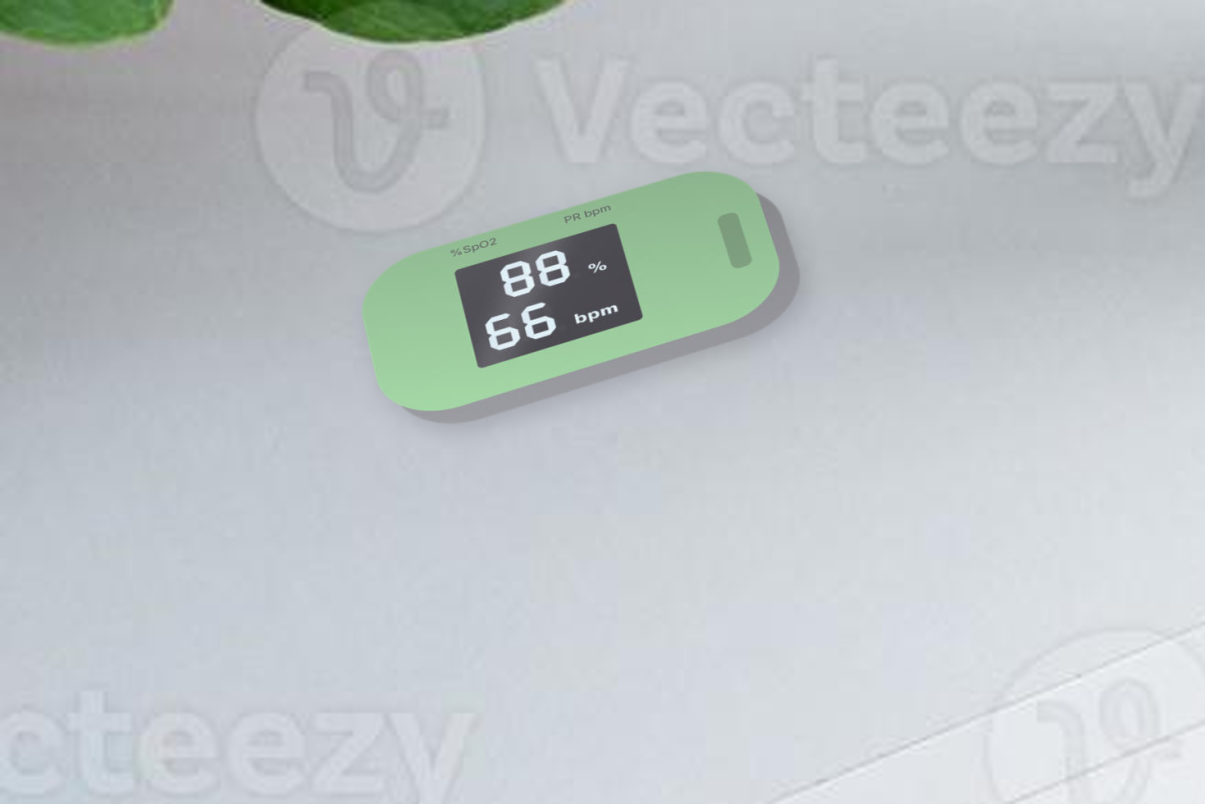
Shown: 88 %
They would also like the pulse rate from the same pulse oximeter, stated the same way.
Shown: 66 bpm
